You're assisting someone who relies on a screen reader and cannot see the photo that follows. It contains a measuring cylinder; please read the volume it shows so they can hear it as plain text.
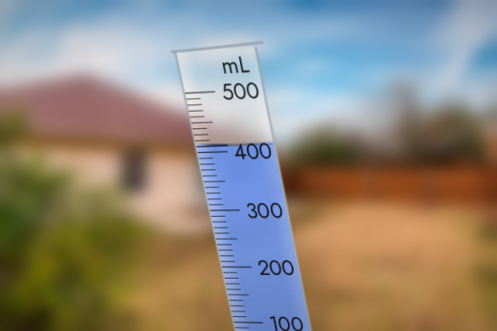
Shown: 410 mL
